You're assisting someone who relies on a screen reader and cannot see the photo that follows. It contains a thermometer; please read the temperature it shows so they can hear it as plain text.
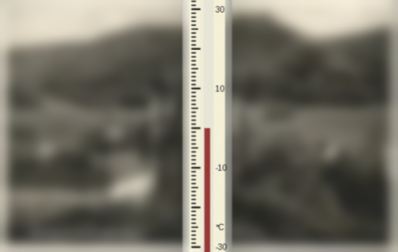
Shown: 0 °C
